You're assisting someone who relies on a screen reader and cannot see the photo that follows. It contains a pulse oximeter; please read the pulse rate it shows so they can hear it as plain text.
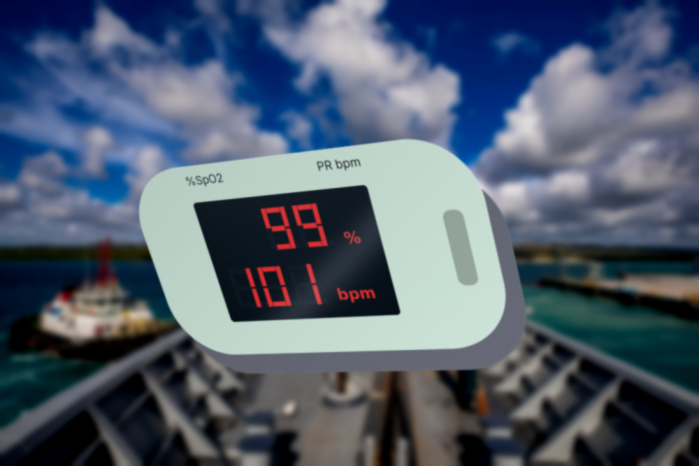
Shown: 101 bpm
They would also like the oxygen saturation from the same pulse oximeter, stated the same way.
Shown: 99 %
